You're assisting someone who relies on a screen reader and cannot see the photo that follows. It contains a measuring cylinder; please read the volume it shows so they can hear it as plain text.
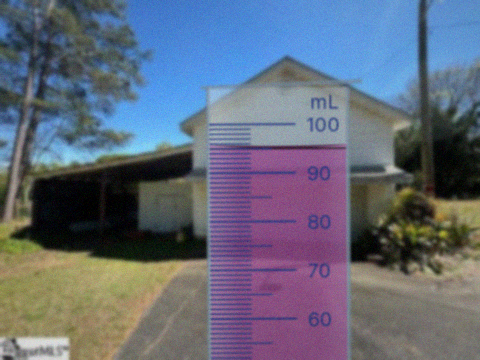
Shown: 95 mL
